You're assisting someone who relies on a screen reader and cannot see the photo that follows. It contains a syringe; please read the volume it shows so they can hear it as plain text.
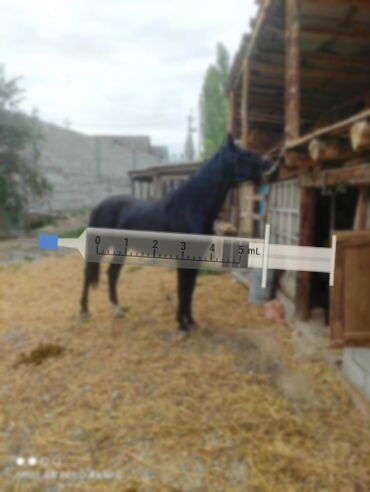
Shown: 4.4 mL
